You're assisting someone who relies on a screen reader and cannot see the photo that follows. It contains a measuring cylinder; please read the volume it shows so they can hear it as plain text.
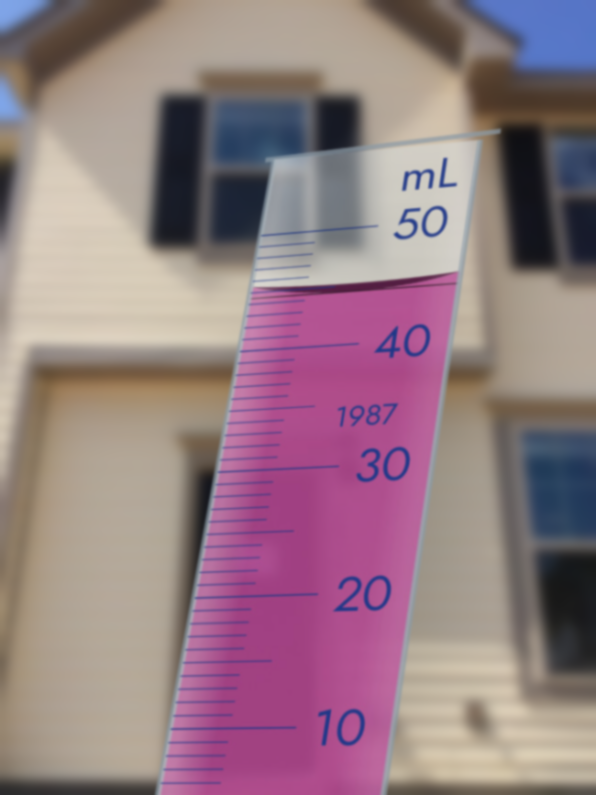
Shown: 44.5 mL
